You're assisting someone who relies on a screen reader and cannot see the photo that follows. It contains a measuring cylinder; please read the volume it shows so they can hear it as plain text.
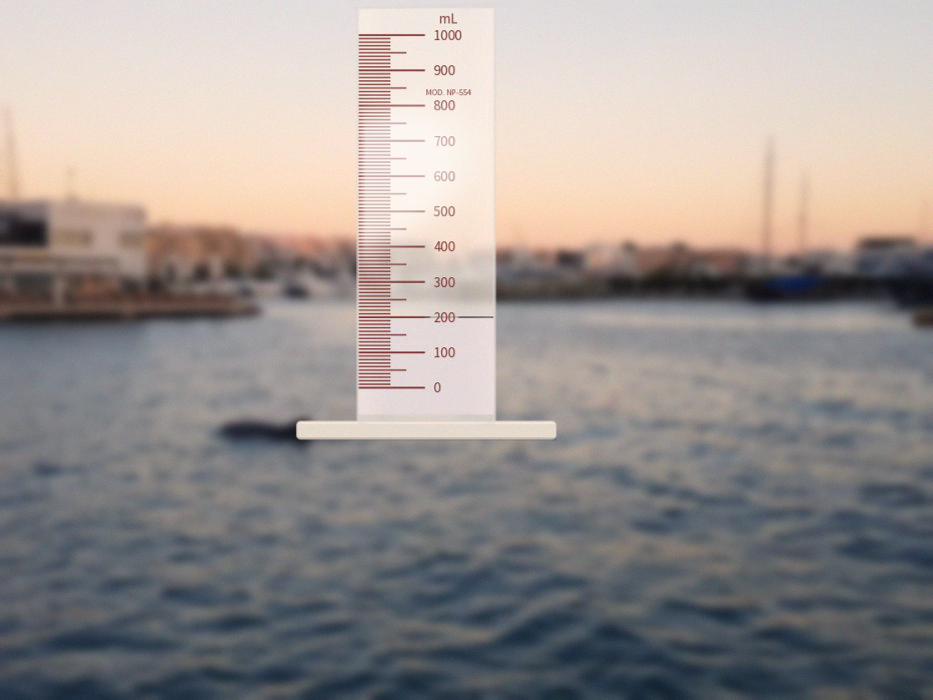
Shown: 200 mL
